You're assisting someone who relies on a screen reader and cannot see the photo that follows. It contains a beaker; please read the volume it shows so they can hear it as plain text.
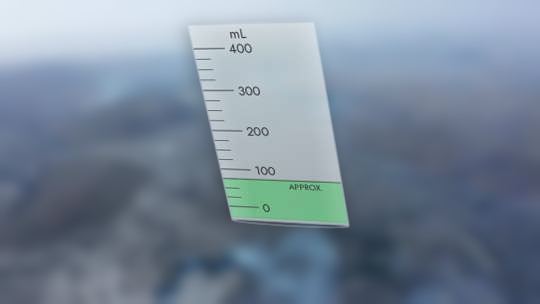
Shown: 75 mL
